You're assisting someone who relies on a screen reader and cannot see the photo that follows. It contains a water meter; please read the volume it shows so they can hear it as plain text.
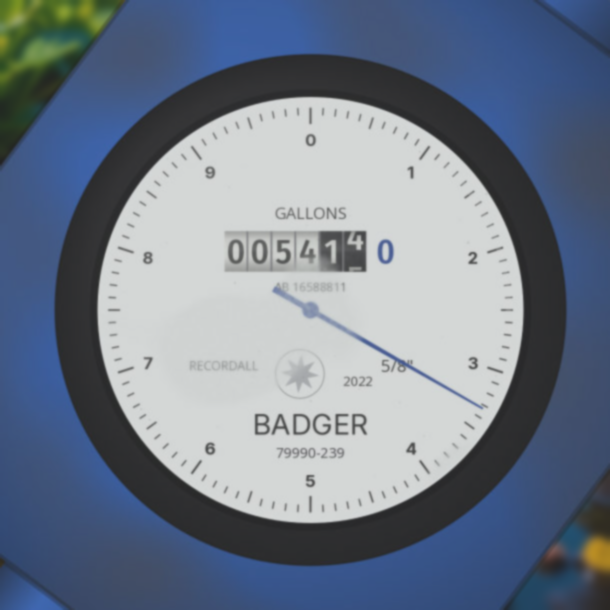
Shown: 54143.3 gal
